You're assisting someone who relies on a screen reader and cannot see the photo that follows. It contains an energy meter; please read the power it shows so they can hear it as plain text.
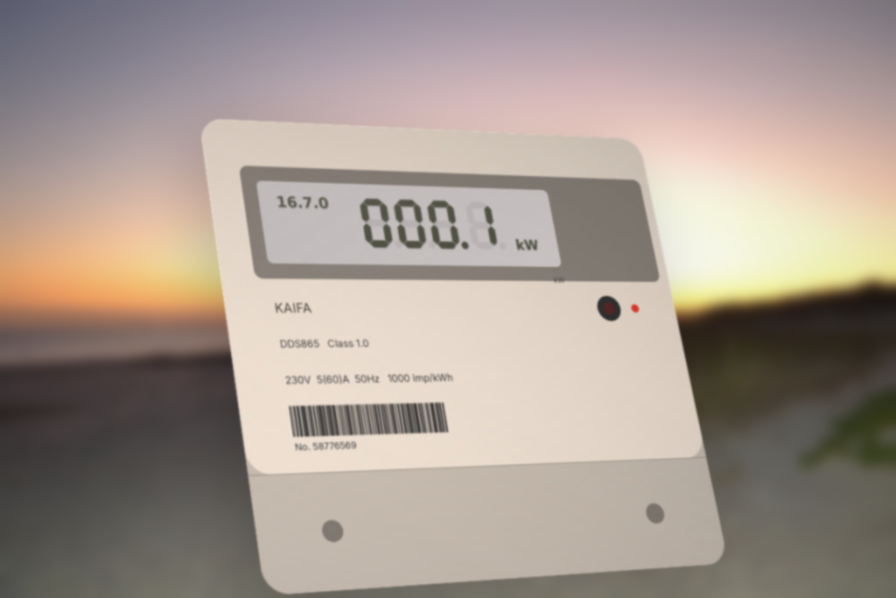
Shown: 0.1 kW
